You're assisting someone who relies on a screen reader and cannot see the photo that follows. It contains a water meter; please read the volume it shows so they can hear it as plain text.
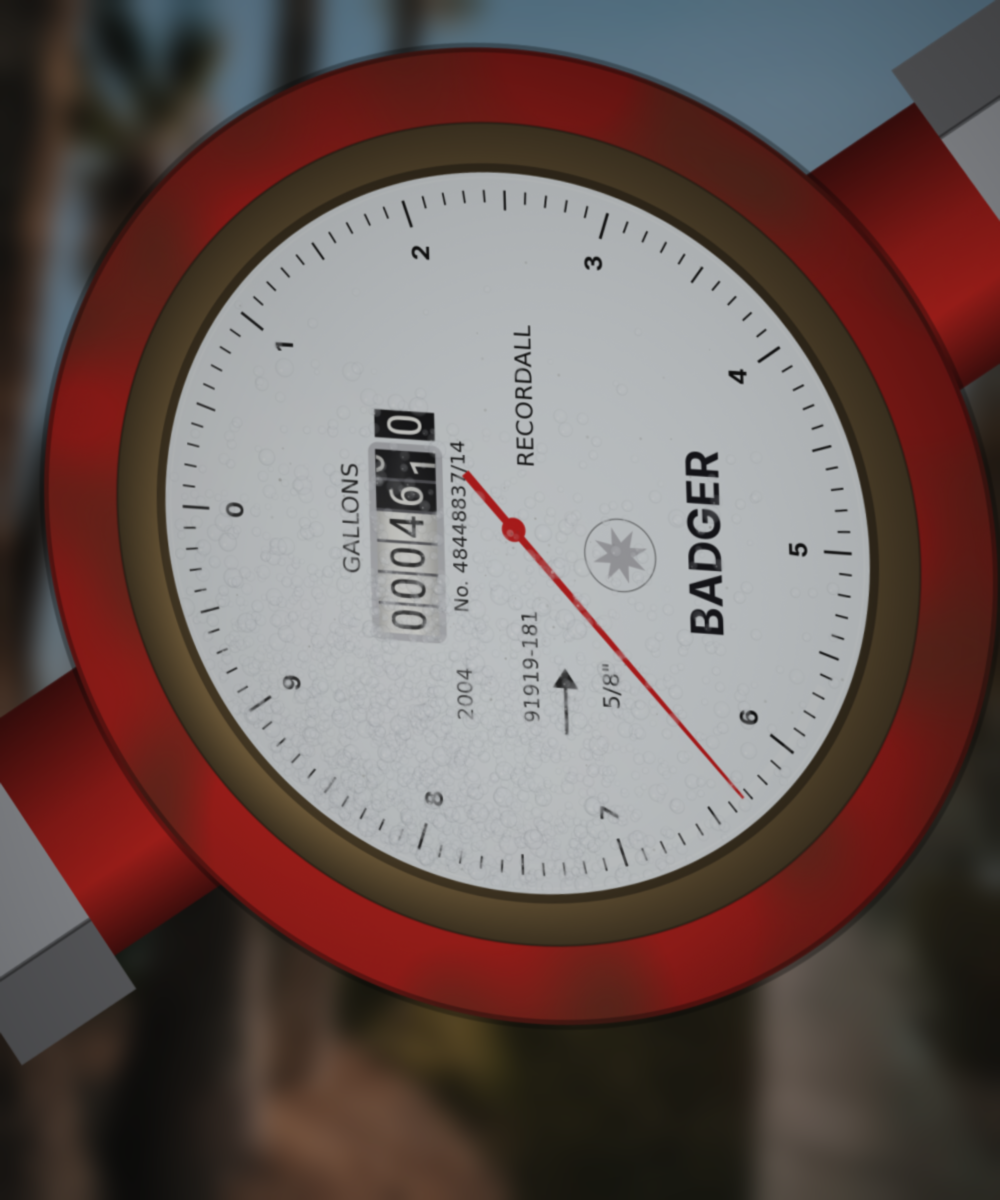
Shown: 4606.3 gal
